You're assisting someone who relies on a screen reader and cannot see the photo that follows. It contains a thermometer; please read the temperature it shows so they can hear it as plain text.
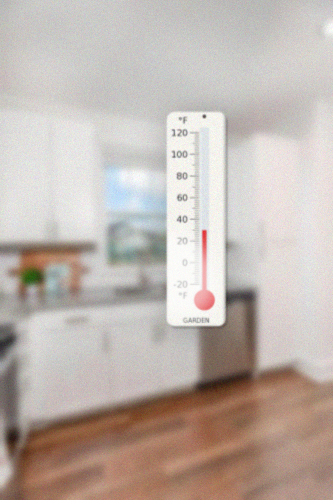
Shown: 30 °F
